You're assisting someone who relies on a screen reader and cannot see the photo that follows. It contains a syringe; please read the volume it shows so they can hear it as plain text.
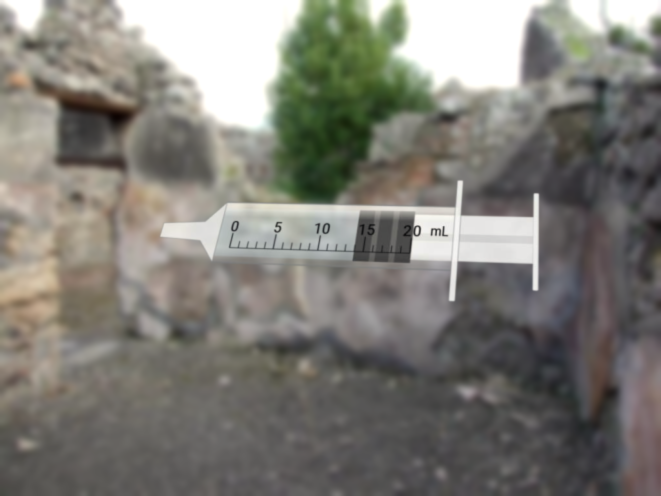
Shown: 14 mL
